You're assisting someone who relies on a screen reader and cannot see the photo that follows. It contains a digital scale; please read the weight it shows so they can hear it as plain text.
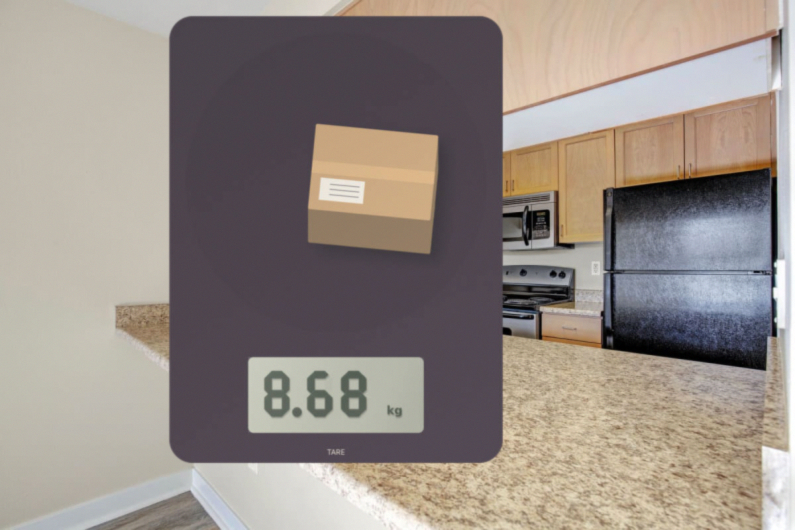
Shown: 8.68 kg
